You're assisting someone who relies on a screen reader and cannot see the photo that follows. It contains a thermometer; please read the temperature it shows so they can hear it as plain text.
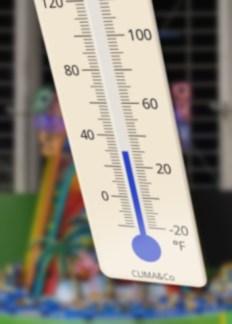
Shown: 30 °F
